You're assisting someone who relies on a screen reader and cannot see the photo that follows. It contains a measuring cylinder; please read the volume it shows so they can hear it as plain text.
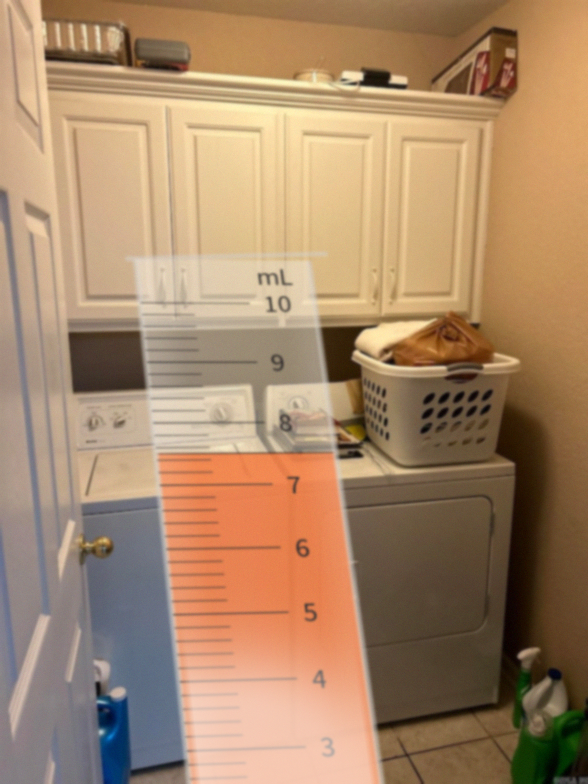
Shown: 7.5 mL
